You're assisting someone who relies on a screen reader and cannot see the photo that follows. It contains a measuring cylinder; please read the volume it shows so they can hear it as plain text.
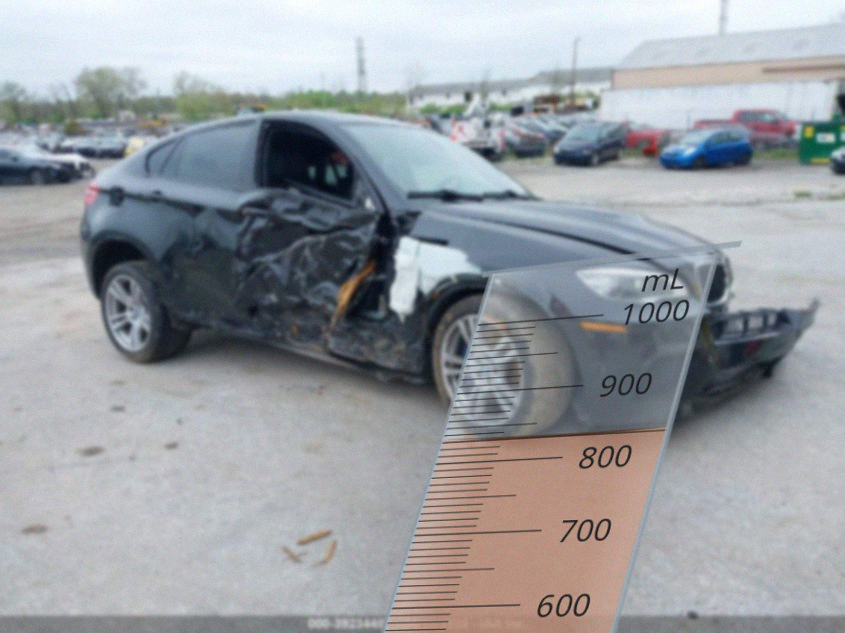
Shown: 830 mL
